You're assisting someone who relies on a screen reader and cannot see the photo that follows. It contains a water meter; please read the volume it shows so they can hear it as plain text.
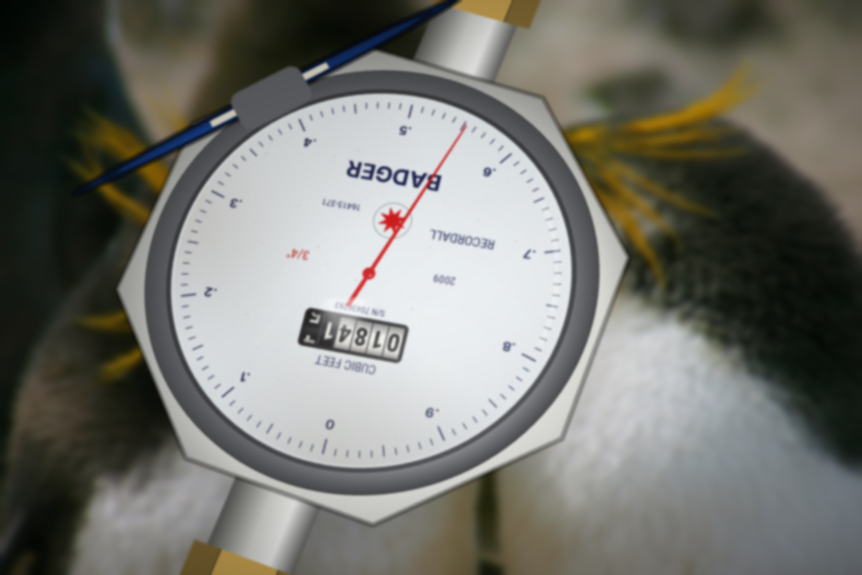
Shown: 18414.55 ft³
